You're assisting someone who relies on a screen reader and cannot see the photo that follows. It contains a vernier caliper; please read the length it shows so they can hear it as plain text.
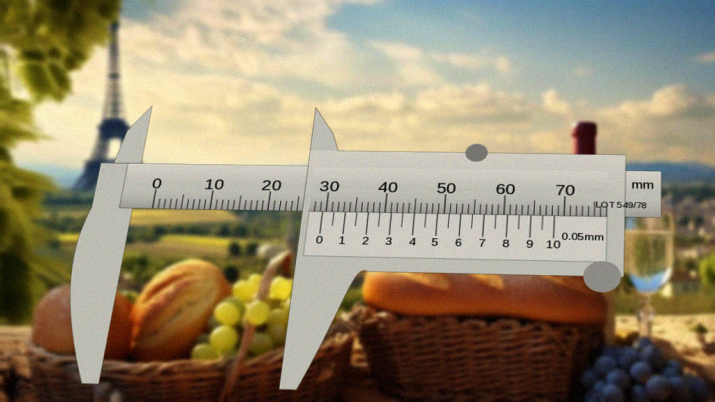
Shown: 29.4 mm
